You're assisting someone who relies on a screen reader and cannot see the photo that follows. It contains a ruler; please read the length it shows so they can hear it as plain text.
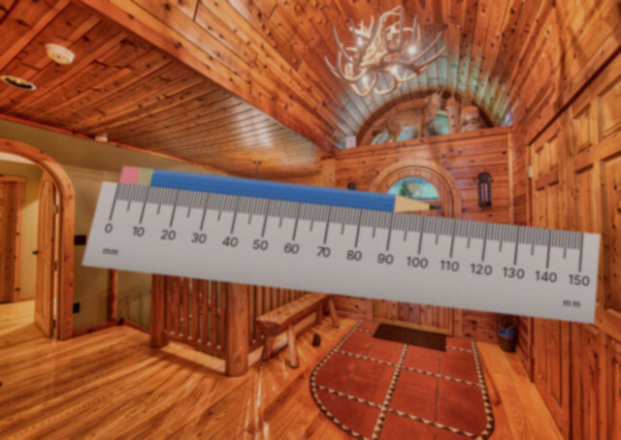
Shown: 105 mm
